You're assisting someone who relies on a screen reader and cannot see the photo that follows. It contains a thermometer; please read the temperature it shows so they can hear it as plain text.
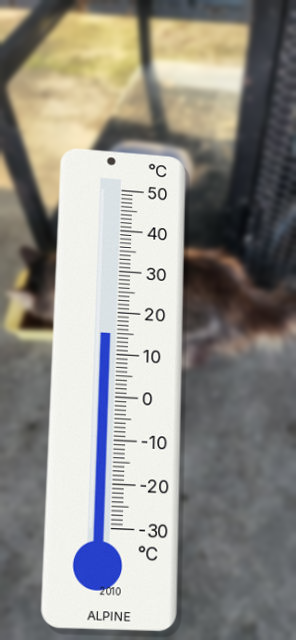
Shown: 15 °C
